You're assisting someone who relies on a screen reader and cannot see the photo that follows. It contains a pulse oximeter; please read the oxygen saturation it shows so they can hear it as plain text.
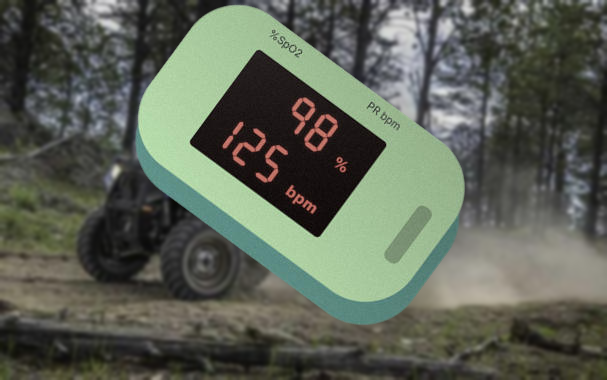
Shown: 98 %
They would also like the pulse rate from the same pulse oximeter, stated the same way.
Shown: 125 bpm
